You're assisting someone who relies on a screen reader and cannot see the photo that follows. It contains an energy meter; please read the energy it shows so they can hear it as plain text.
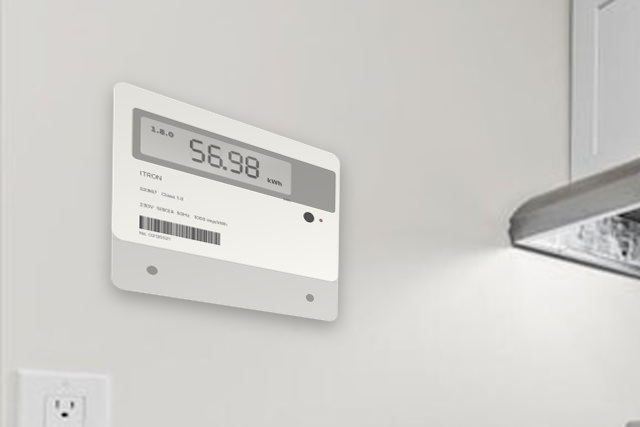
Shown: 56.98 kWh
